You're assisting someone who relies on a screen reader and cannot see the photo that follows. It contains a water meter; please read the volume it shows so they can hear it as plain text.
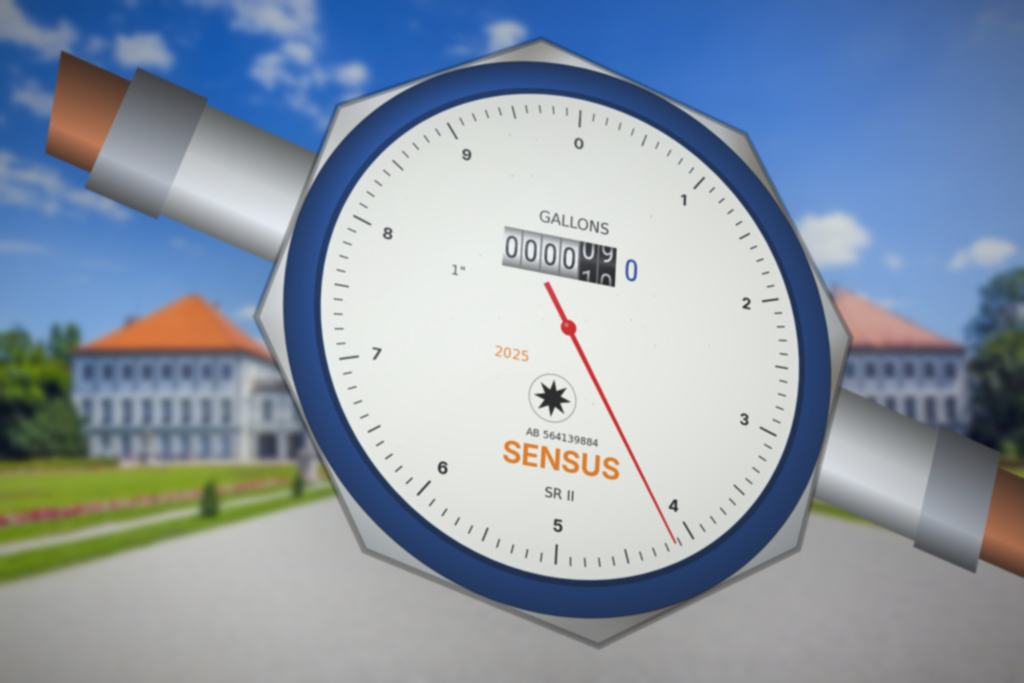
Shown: 94.1 gal
